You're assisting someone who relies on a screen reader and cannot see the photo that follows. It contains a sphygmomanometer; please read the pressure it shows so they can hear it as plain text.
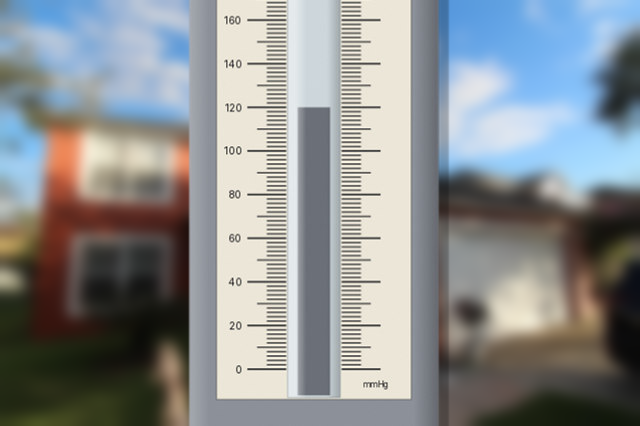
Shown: 120 mmHg
